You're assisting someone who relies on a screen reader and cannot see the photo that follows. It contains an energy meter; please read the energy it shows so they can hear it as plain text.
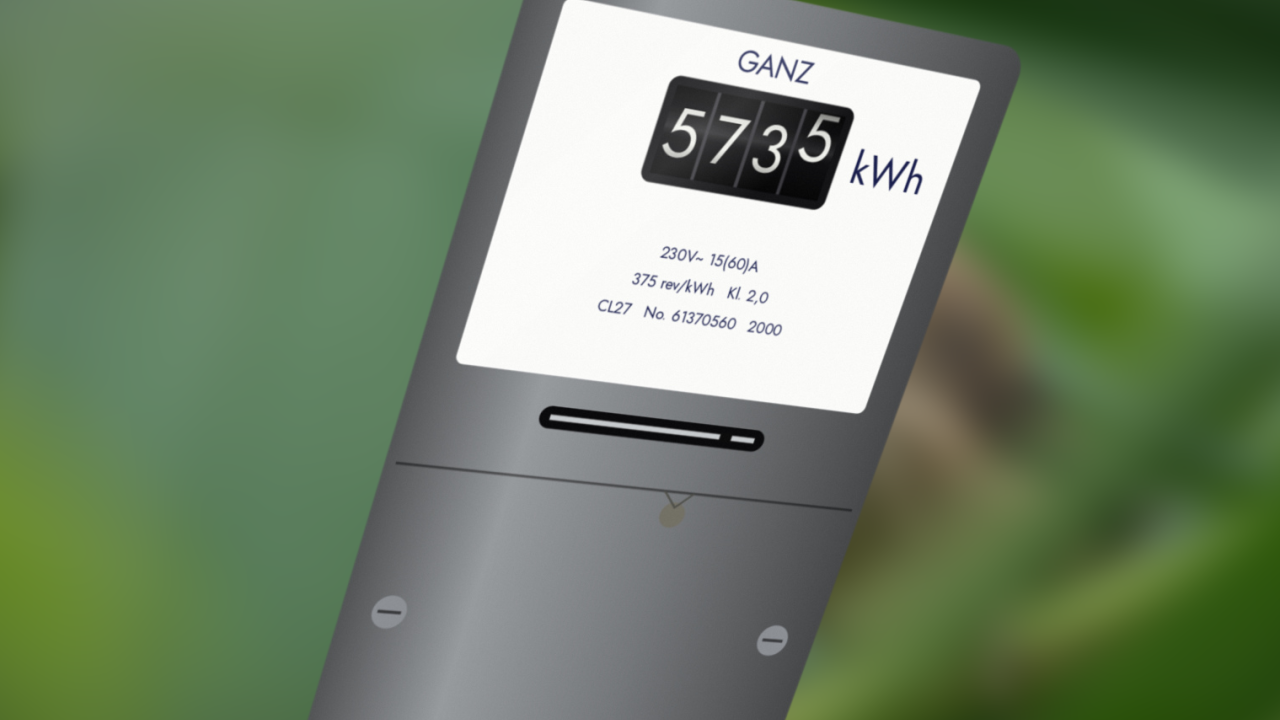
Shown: 5735 kWh
